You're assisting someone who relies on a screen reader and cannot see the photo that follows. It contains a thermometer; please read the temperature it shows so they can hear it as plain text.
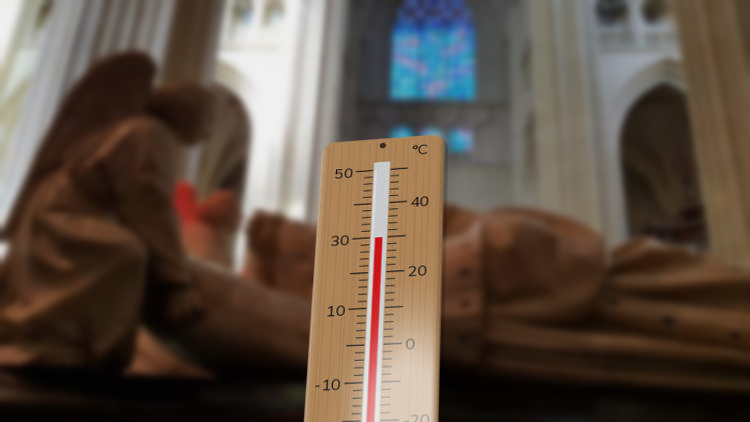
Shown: 30 °C
